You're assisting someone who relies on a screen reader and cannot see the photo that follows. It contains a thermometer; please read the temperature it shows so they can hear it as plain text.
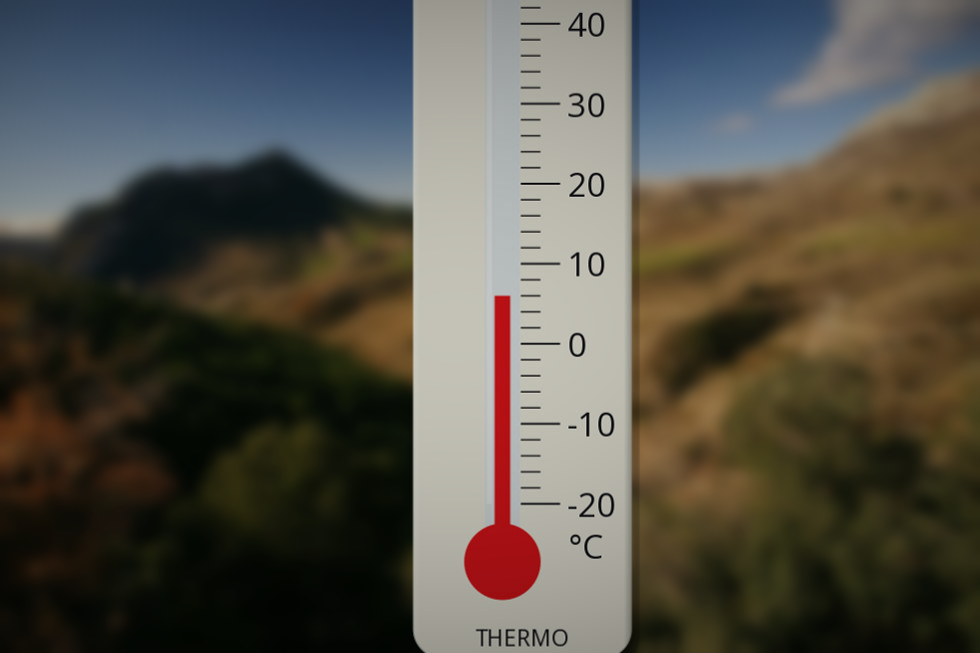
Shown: 6 °C
